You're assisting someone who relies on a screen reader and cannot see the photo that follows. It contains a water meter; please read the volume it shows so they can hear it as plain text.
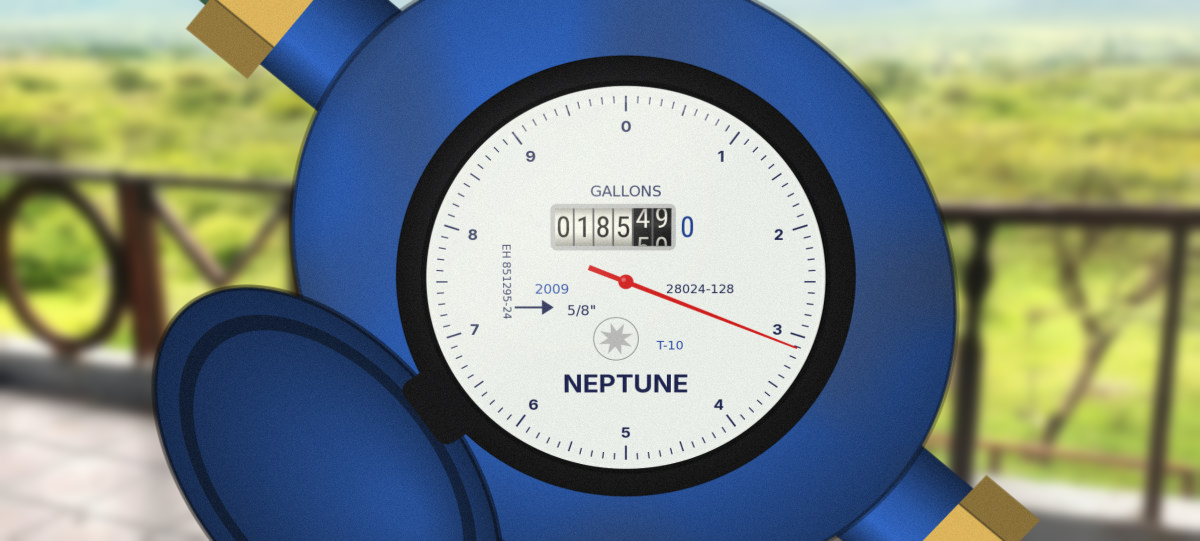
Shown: 185493.1 gal
